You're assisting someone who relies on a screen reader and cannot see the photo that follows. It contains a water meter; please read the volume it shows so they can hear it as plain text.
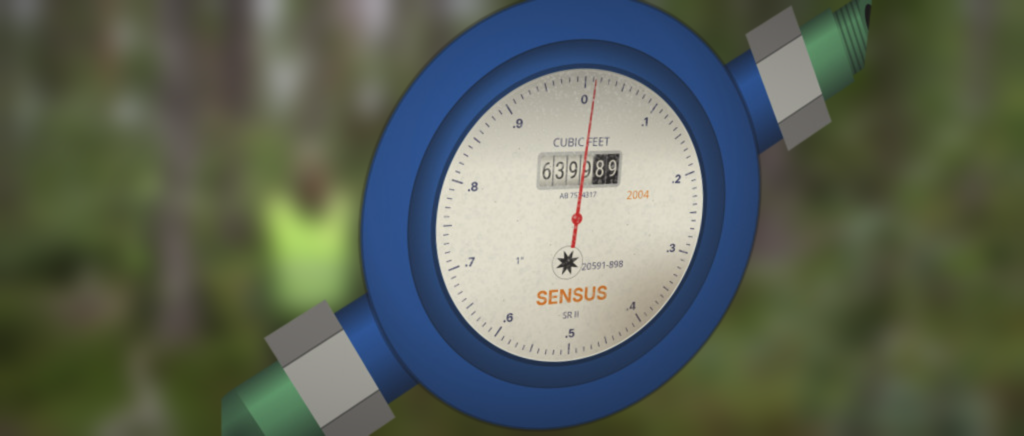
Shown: 639989.01 ft³
